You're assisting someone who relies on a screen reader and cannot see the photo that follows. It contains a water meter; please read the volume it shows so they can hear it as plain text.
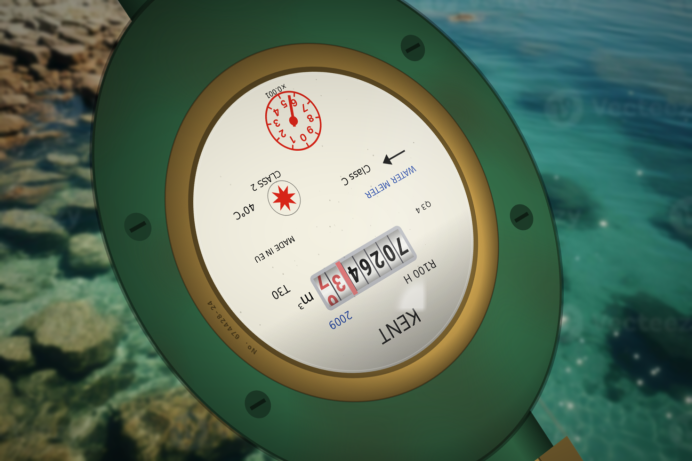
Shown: 70264.365 m³
